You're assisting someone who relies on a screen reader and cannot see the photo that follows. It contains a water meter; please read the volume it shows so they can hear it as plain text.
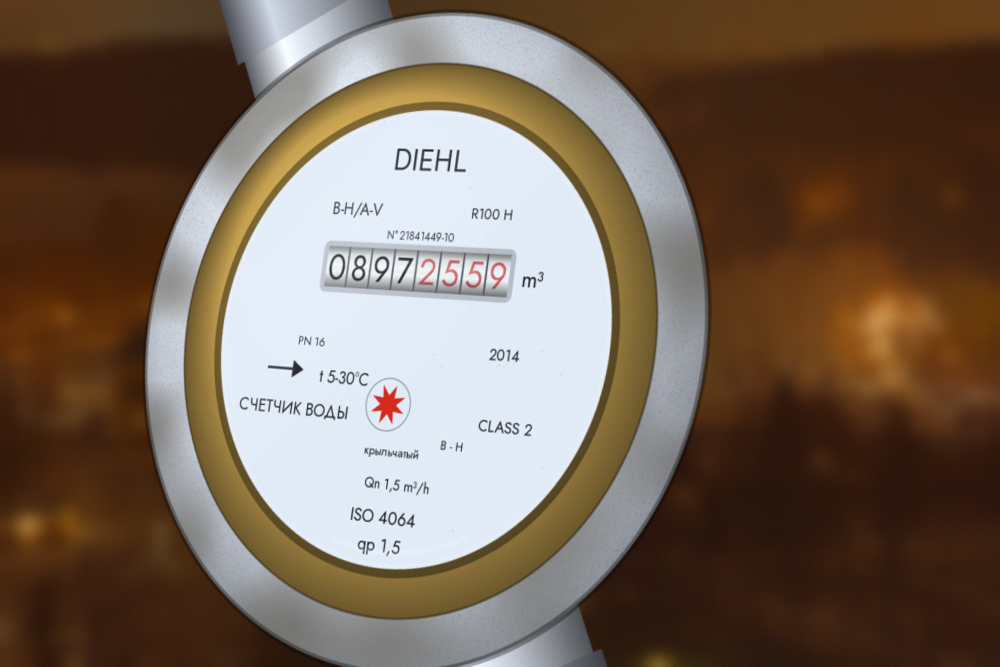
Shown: 897.2559 m³
